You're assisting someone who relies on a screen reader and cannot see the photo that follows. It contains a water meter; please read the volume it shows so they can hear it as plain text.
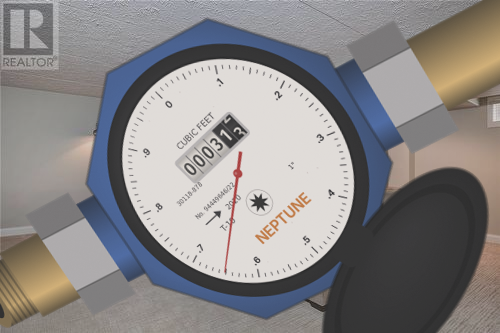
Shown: 312.65 ft³
